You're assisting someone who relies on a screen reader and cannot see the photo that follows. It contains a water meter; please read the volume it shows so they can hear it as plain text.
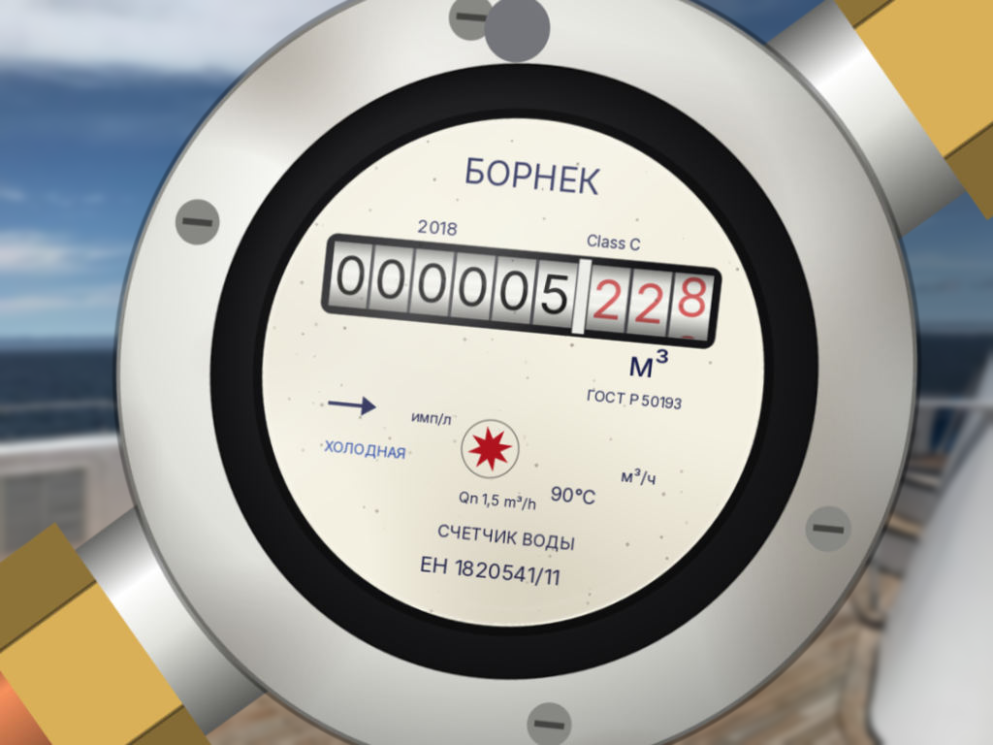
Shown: 5.228 m³
